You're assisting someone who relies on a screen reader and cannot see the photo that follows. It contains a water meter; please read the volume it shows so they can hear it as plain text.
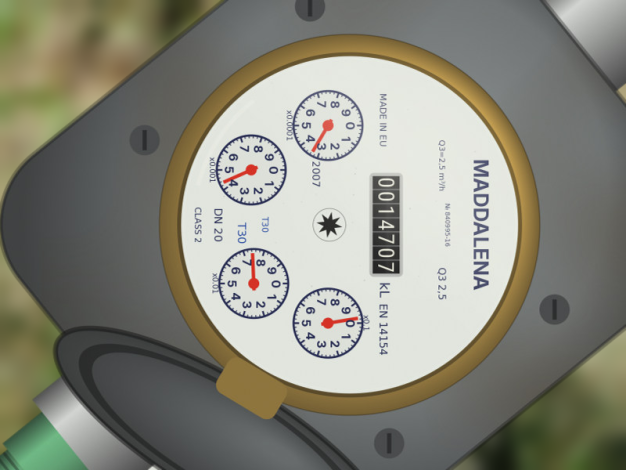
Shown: 14706.9743 kL
